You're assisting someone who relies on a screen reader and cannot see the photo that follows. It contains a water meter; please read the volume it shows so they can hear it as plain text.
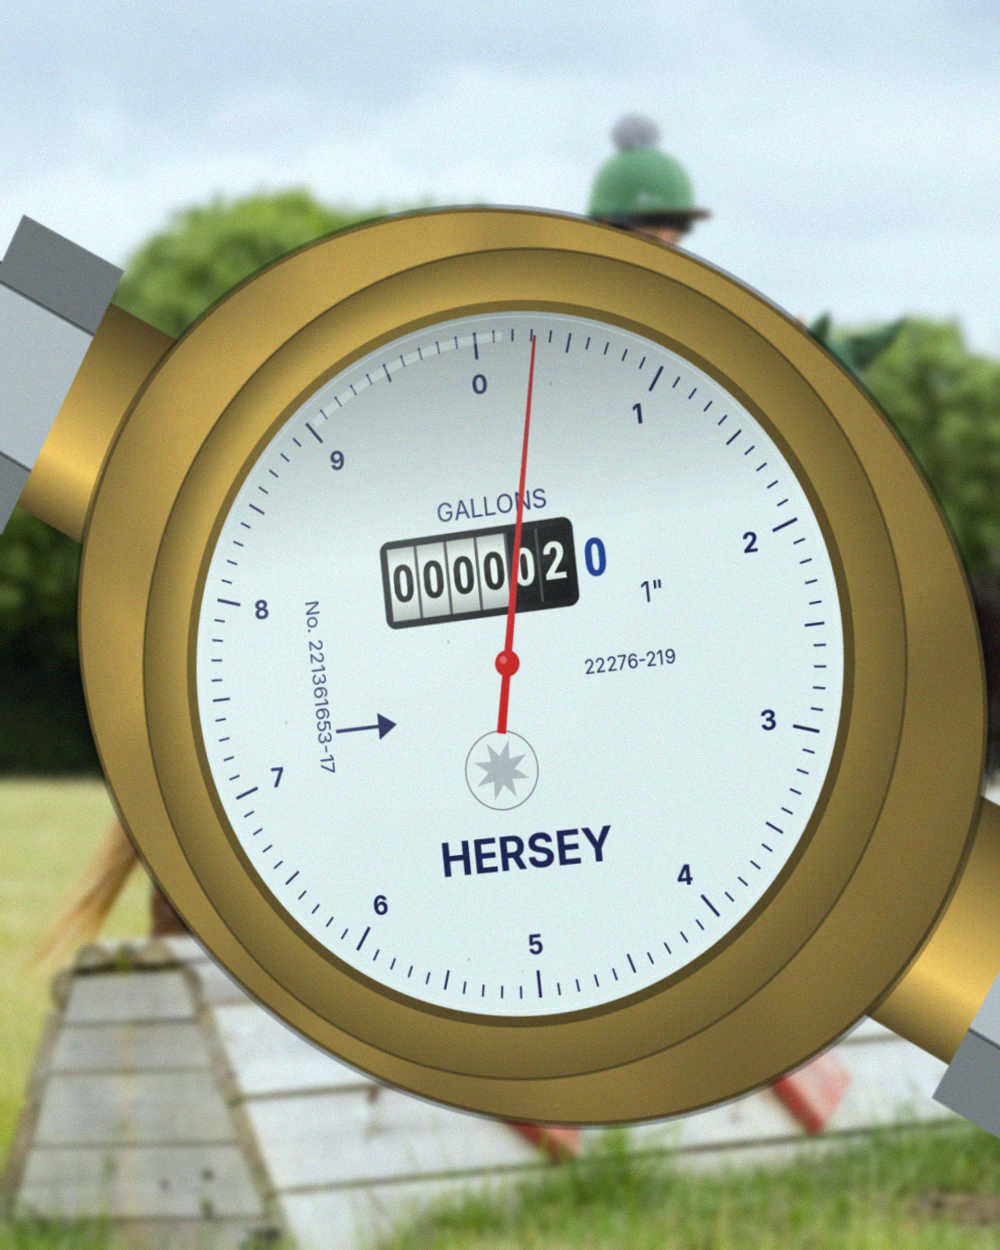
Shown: 20.3 gal
